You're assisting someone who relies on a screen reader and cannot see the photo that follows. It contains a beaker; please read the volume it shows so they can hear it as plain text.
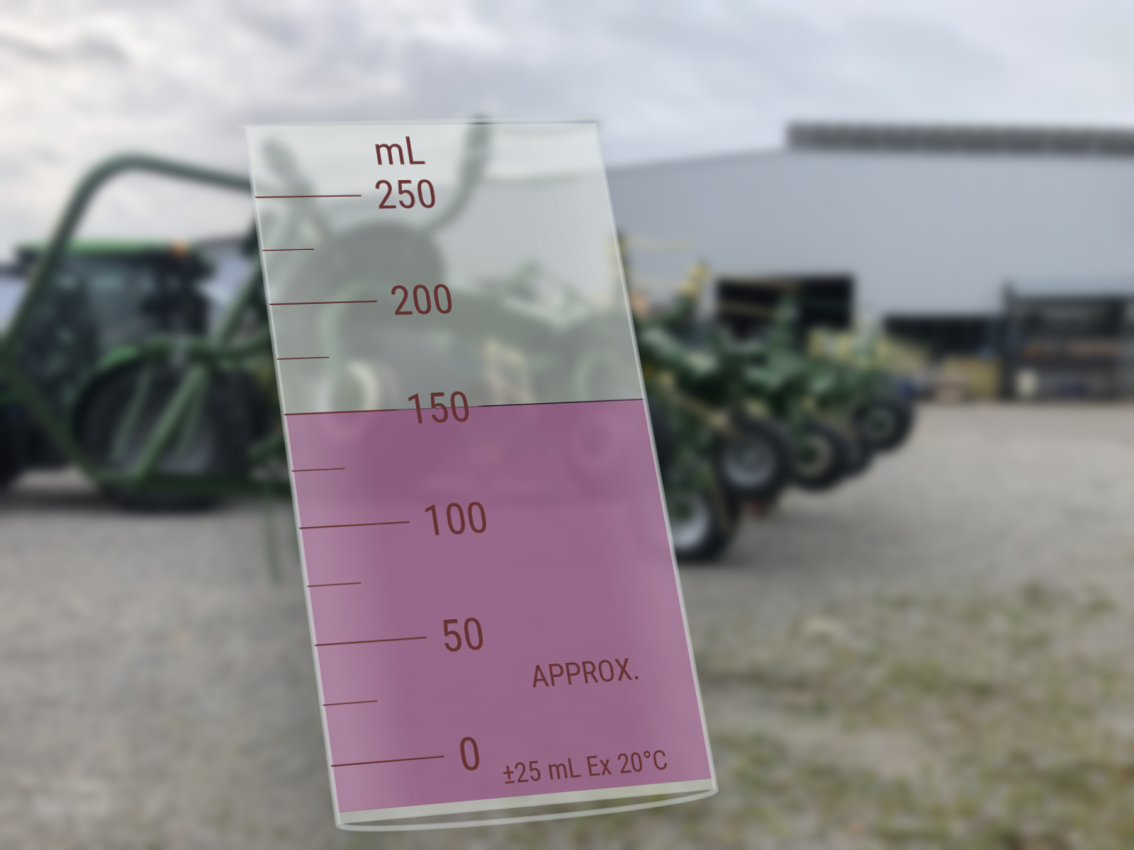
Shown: 150 mL
